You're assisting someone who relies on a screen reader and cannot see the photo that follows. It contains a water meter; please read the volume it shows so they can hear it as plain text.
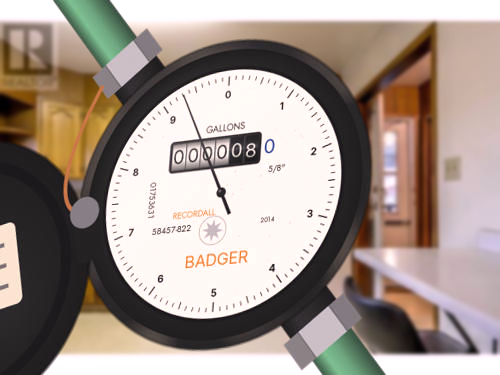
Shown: 79.3 gal
